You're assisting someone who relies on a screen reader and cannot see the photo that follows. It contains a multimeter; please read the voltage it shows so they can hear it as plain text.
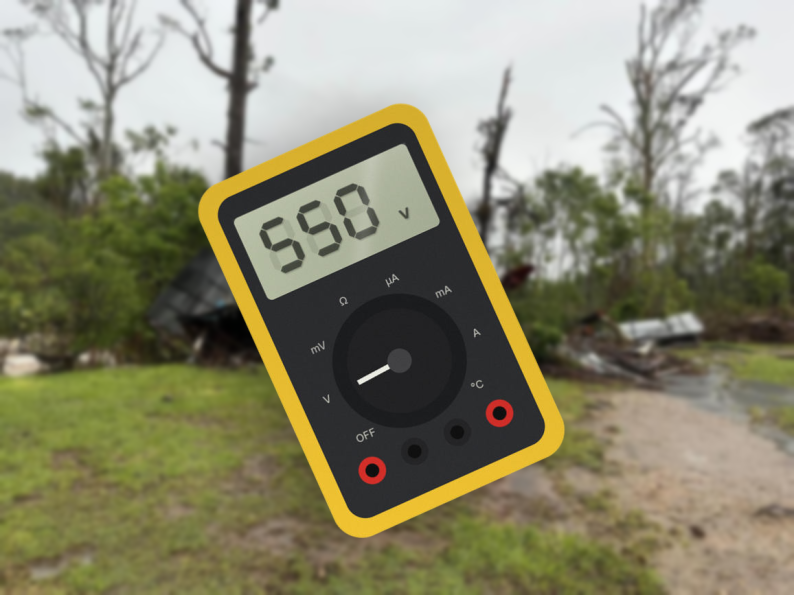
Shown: 550 V
